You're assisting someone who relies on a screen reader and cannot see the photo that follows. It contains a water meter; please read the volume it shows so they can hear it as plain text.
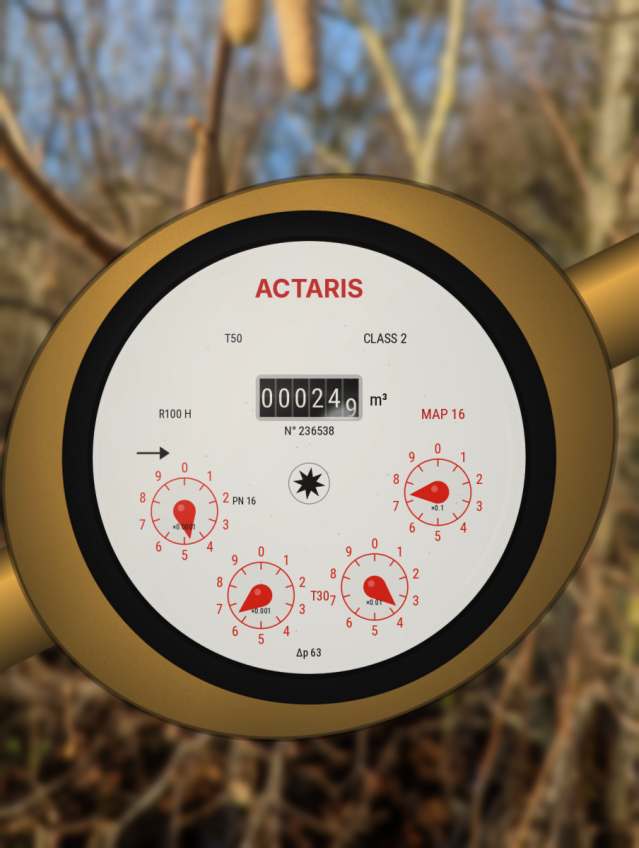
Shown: 248.7364 m³
